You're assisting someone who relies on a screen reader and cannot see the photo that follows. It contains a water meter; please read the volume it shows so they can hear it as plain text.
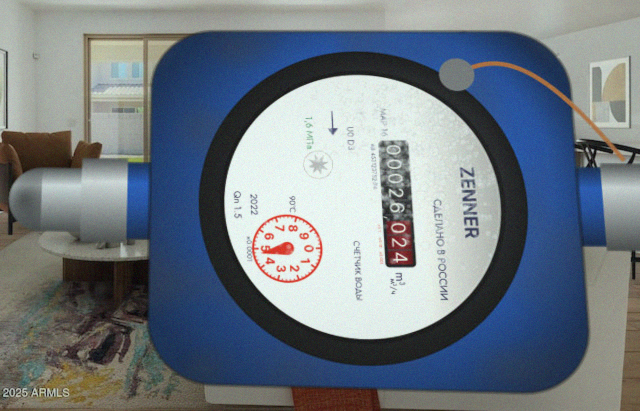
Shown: 26.0244 m³
